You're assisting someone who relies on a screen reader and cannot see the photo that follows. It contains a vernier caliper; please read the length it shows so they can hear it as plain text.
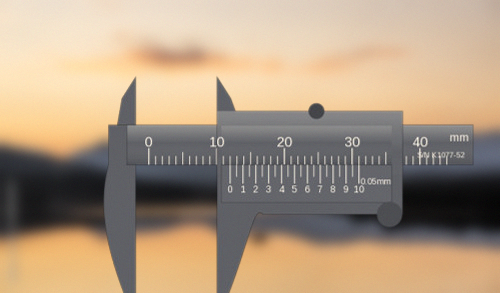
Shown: 12.0 mm
